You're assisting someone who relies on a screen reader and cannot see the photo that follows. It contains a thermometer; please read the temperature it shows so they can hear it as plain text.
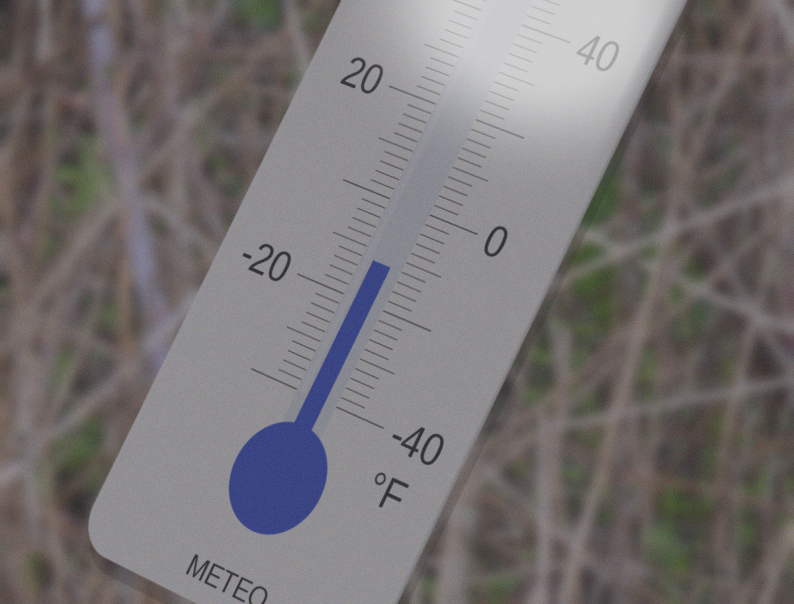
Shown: -12 °F
